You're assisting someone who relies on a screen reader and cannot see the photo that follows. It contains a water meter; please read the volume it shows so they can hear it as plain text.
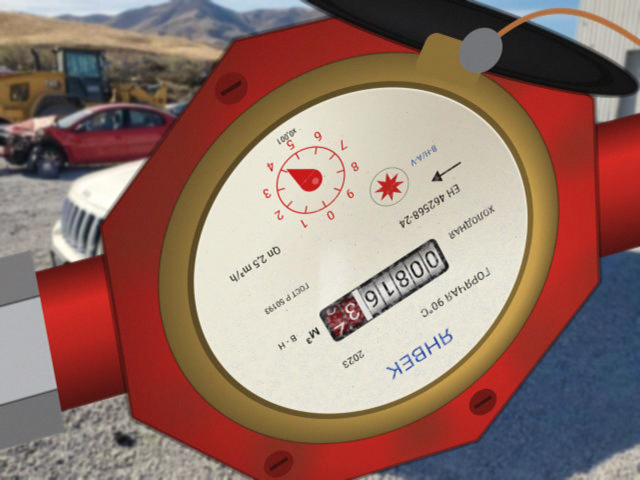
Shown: 816.324 m³
